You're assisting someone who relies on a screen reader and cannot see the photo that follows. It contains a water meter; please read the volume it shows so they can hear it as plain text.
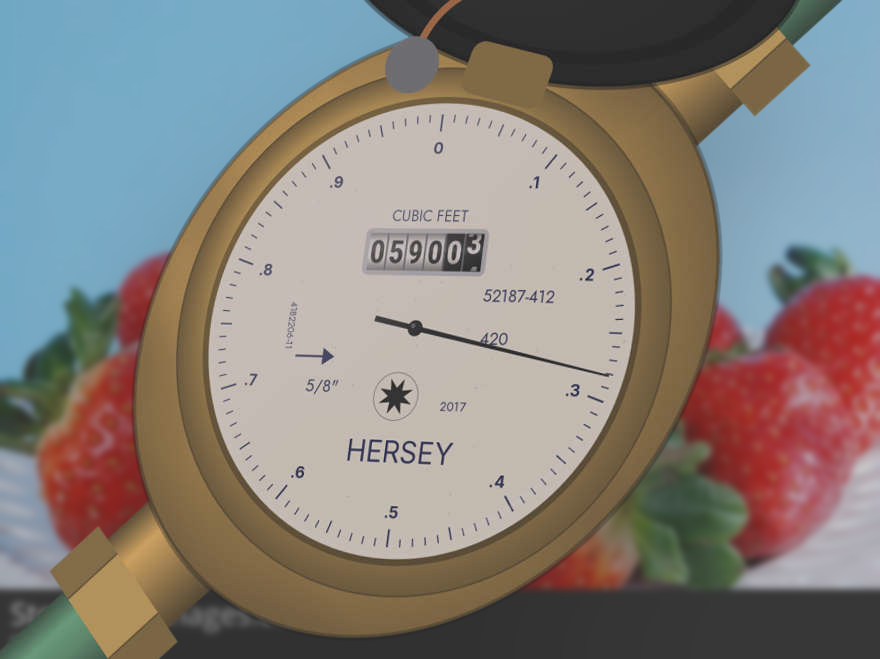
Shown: 59003.28 ft³
